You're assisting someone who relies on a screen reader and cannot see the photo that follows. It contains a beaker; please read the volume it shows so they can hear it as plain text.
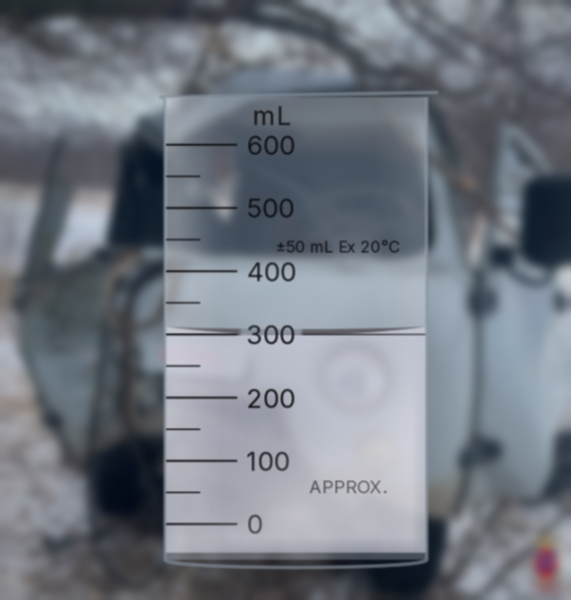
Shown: 300 mL
